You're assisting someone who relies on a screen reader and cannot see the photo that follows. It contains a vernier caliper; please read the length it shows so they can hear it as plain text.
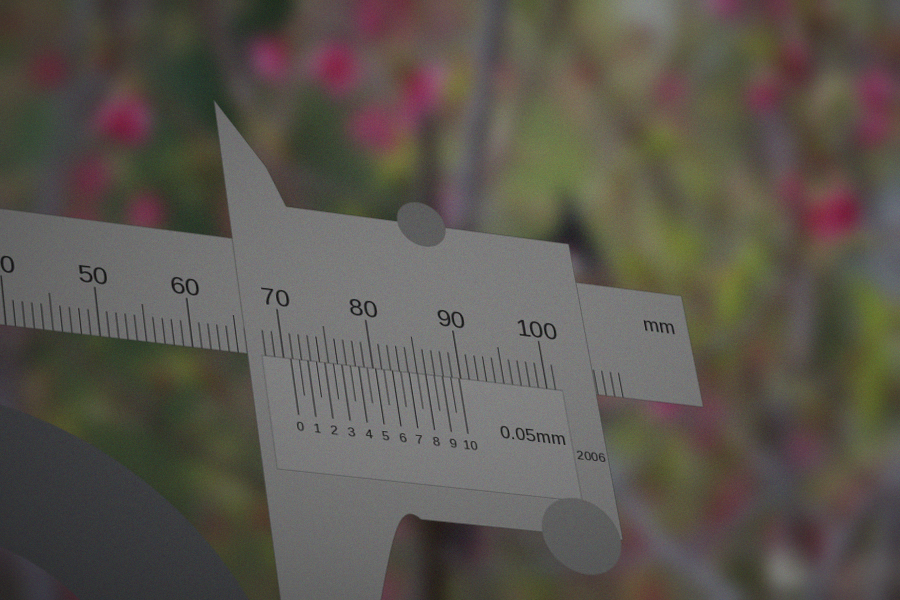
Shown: 70.8 mm
